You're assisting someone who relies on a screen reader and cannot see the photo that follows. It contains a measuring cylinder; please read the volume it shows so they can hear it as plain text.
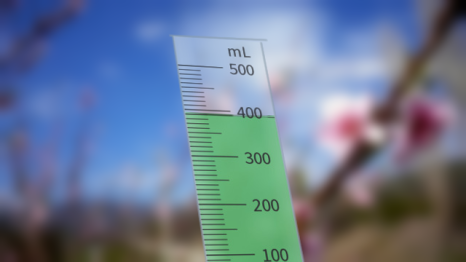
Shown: 390 mL
